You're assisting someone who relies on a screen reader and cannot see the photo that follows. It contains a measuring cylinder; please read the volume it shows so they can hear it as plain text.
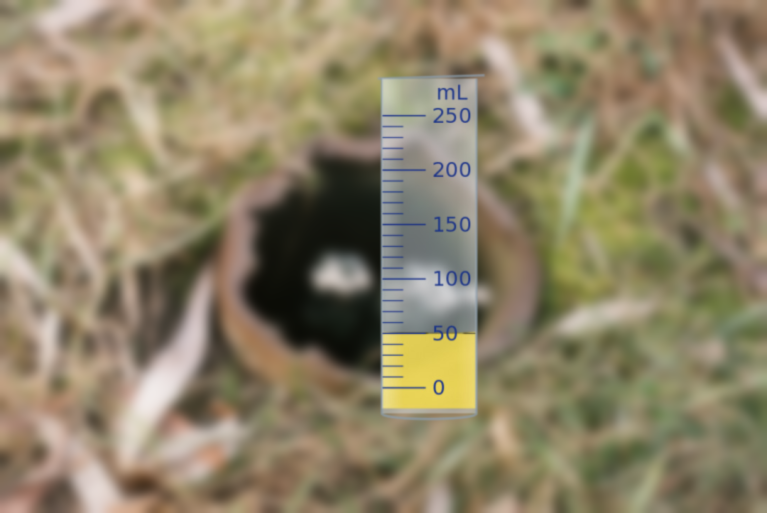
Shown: 50 mL
